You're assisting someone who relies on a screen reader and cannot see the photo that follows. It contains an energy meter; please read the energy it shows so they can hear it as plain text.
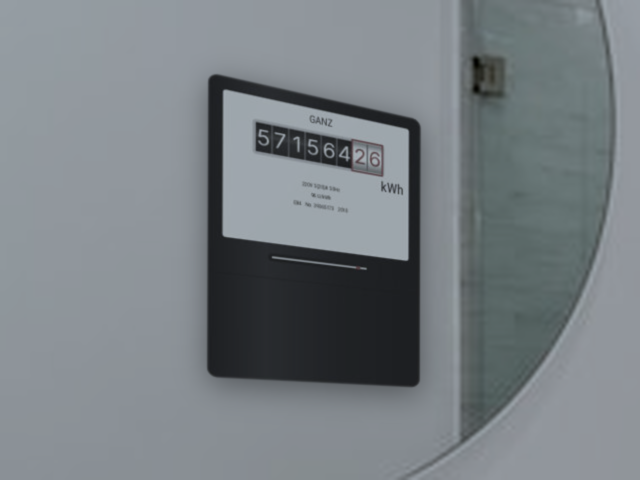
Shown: 571564.26 kWh
